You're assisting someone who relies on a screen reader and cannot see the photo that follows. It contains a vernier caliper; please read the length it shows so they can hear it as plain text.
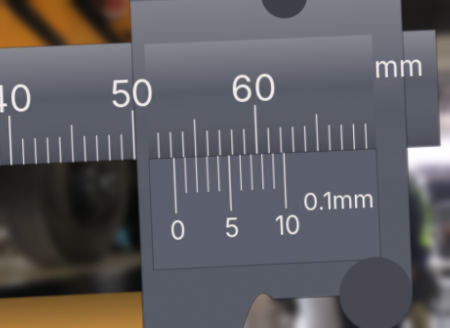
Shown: 53.2 mm
